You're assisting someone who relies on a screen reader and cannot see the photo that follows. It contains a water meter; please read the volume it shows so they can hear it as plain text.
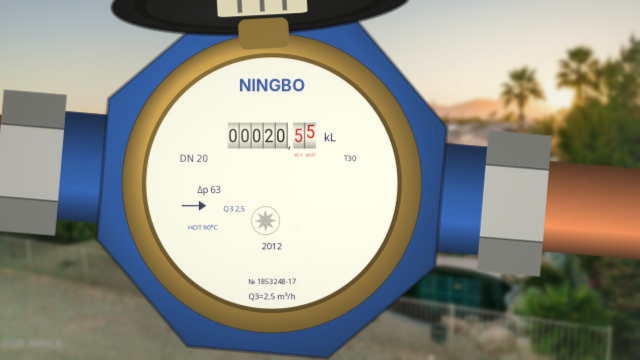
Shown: 20.55 kL
